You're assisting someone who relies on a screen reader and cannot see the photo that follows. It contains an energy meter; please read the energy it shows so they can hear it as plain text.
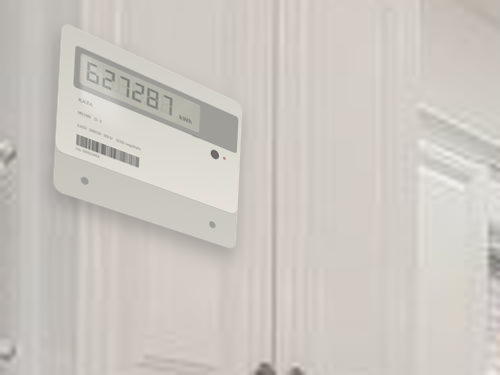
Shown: 627287 kWh
